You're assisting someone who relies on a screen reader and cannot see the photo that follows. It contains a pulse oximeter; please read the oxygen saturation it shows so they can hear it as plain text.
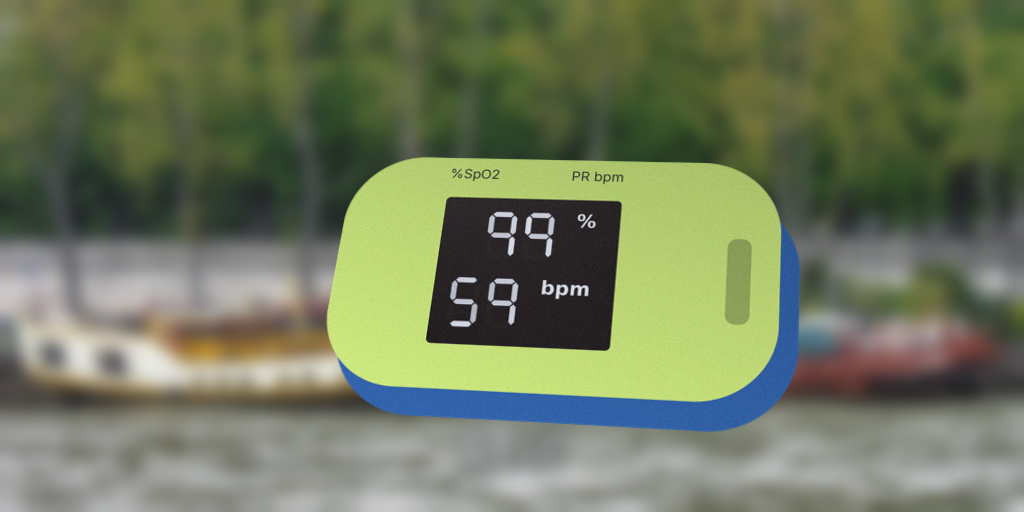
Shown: 99 %
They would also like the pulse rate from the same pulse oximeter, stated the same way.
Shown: 59 bpm
